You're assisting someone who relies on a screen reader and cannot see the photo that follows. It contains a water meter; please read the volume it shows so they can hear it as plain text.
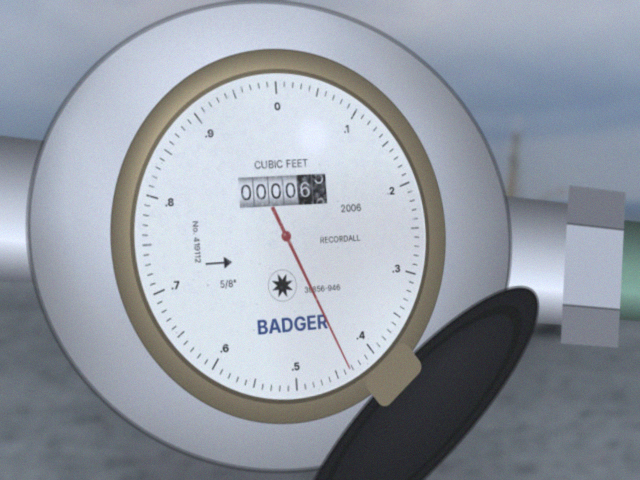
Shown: 65.43 ft³
